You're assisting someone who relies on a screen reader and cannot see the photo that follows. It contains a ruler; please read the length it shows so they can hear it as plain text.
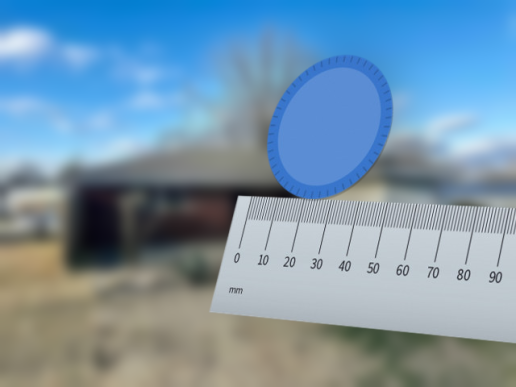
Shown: 45 mm
